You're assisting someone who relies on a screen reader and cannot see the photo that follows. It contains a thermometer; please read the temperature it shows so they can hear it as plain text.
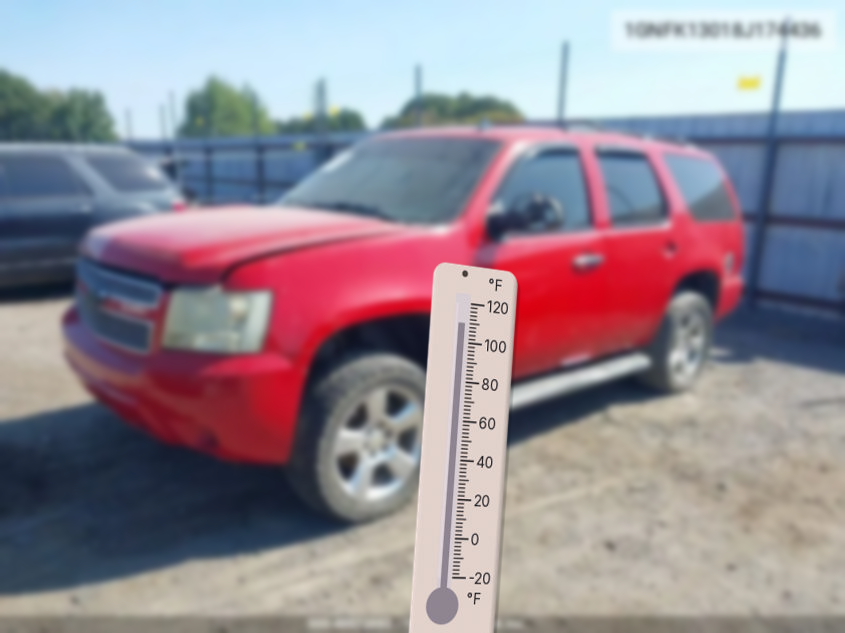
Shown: 110 °F
